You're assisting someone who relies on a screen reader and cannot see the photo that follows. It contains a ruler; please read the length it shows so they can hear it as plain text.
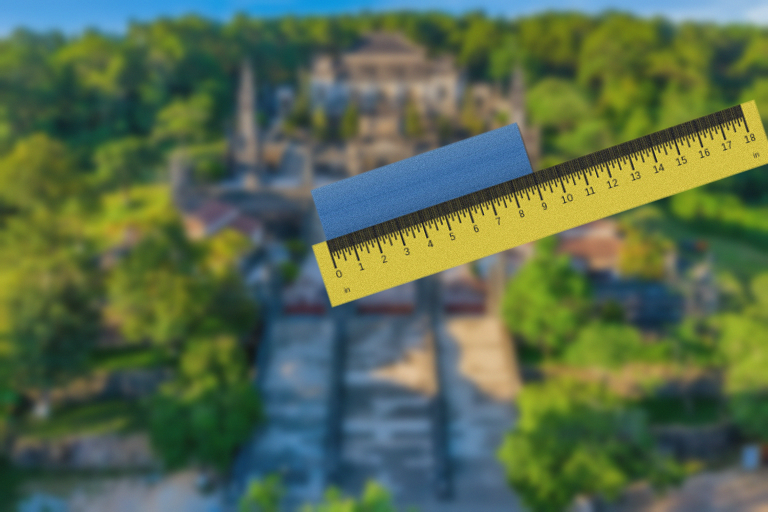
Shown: 9 in
